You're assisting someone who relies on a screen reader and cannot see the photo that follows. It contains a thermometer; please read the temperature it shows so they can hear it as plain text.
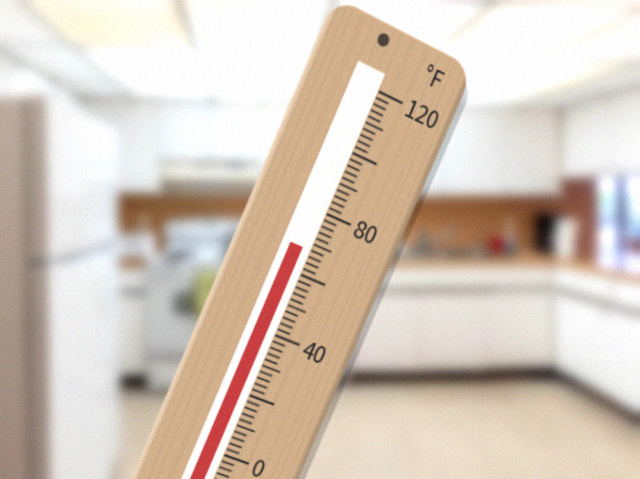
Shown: 68 °F
